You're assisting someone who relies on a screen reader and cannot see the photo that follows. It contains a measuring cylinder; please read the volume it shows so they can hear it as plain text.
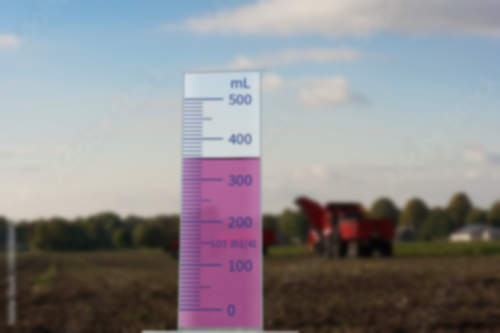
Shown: 350 mL
